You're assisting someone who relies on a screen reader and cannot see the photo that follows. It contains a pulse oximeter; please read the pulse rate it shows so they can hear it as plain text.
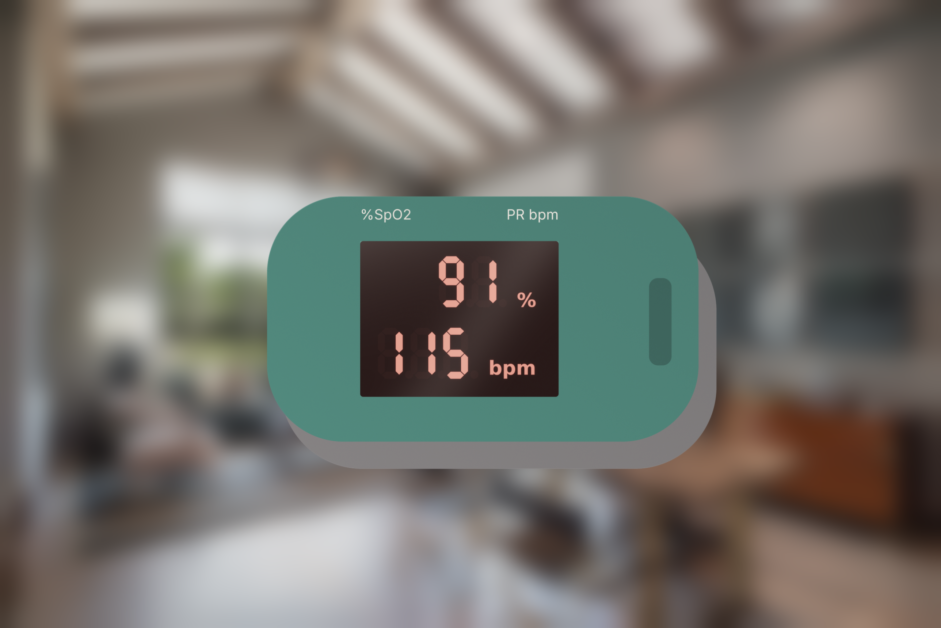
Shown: 115 bpm
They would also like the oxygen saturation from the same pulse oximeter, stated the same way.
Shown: 91 %
